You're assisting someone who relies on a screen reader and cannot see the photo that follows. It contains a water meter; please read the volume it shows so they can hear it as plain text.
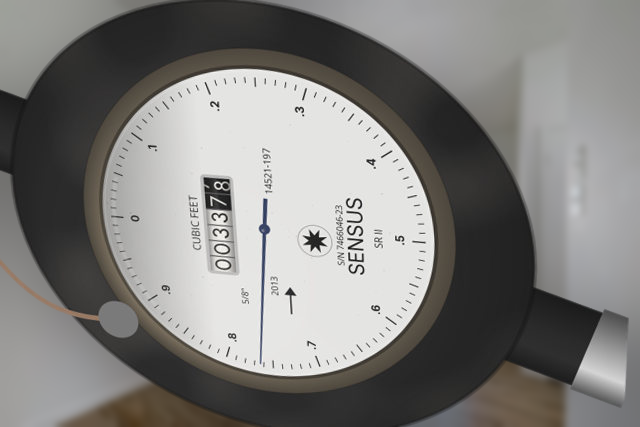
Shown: 3377.76 ft³
